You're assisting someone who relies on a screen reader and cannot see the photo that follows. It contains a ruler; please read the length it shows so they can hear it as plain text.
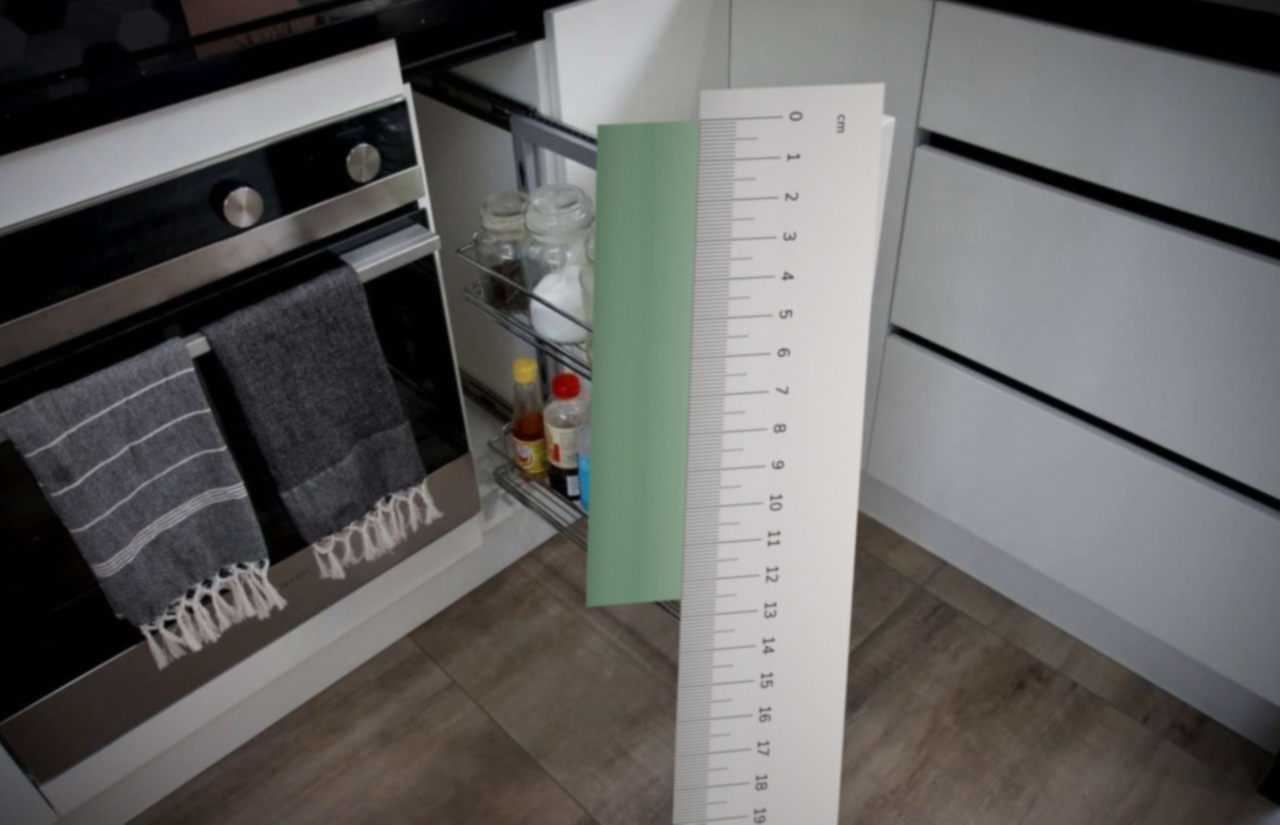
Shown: 12.5 cm
